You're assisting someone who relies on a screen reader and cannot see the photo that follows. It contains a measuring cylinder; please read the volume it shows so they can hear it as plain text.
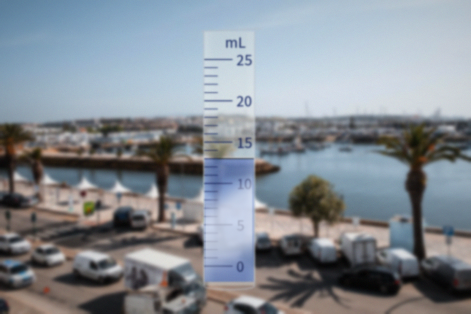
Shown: 13 mL
